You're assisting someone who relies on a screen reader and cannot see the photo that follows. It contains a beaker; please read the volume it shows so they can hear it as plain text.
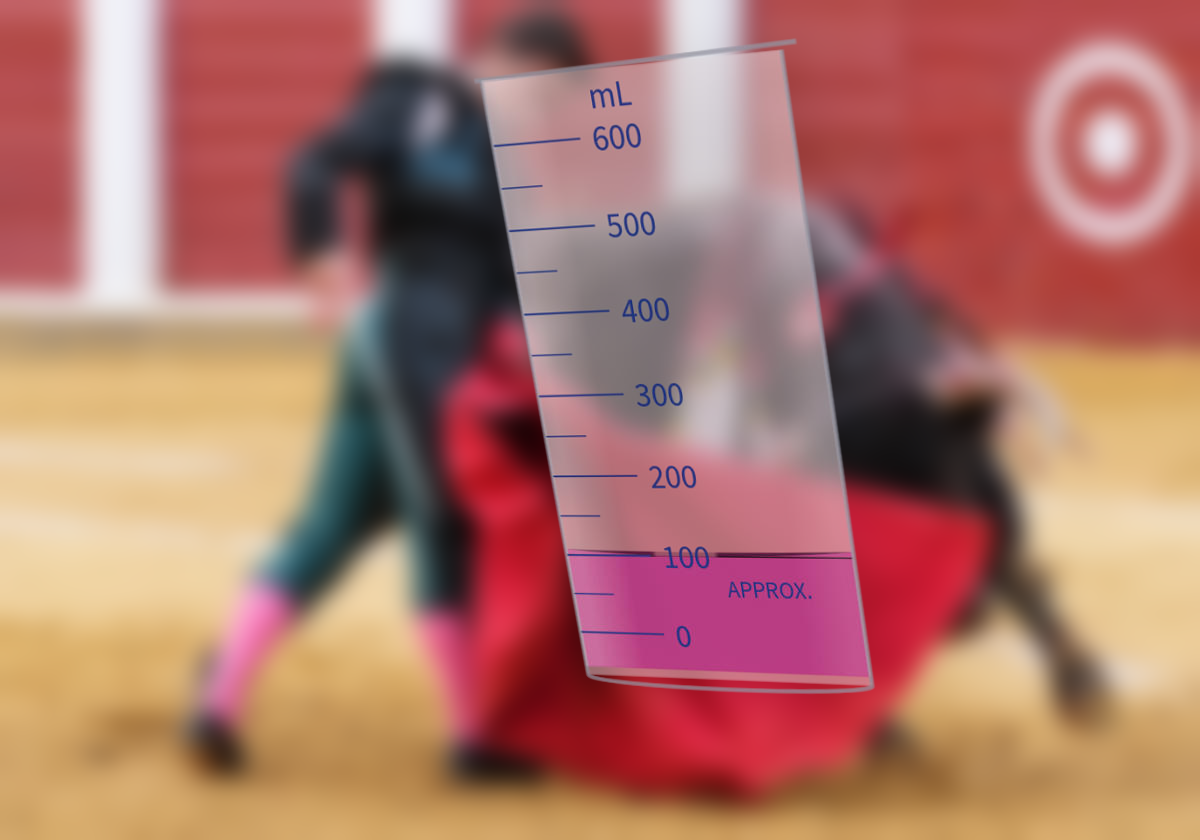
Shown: 100 mL
